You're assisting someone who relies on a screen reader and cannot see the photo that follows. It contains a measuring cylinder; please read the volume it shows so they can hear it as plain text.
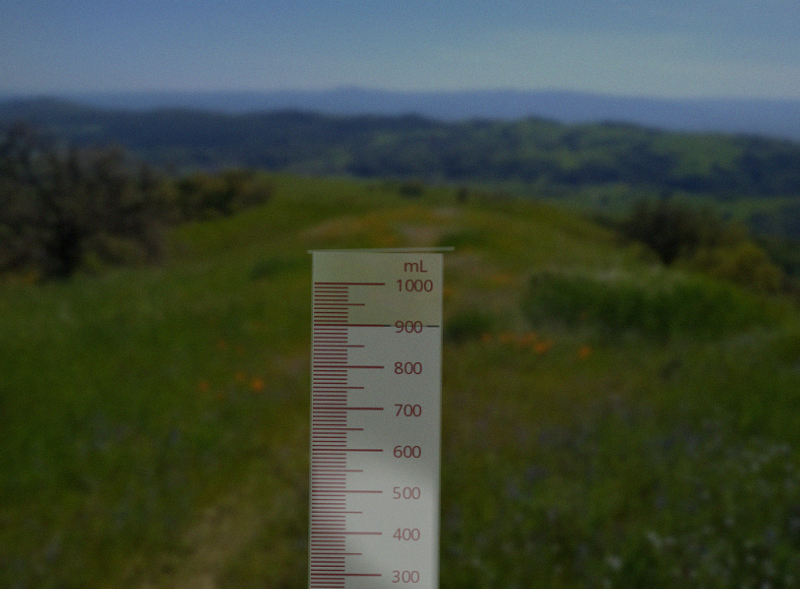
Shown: 900 mL
